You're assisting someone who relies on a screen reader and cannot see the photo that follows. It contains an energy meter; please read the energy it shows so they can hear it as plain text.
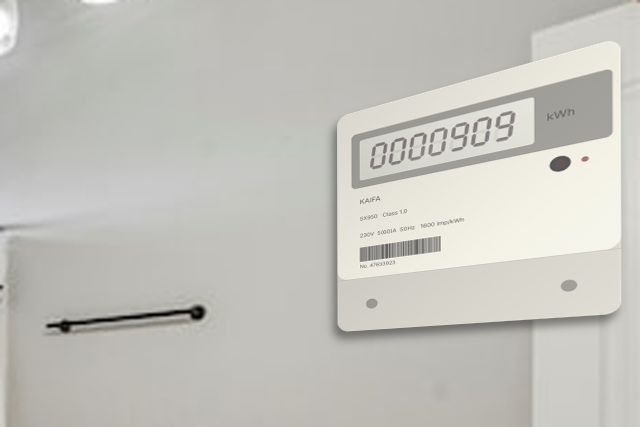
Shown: 909 kWh
